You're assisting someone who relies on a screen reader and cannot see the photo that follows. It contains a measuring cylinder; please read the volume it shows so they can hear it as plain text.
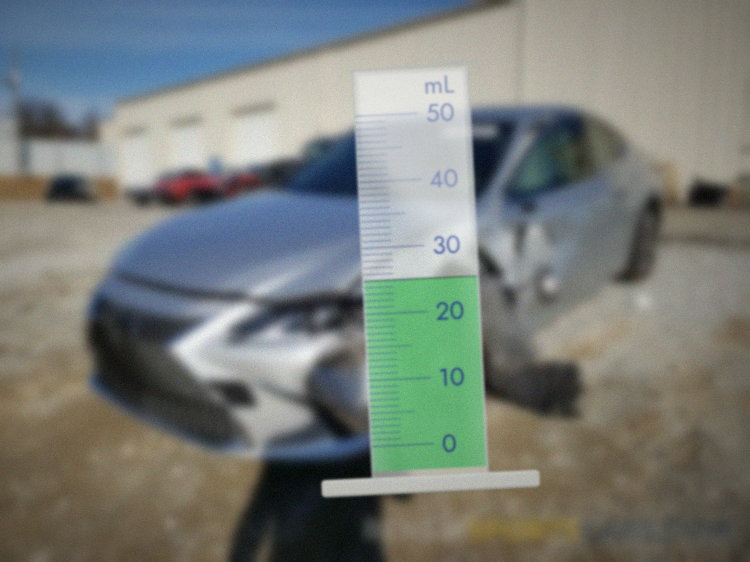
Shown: 25 mL
